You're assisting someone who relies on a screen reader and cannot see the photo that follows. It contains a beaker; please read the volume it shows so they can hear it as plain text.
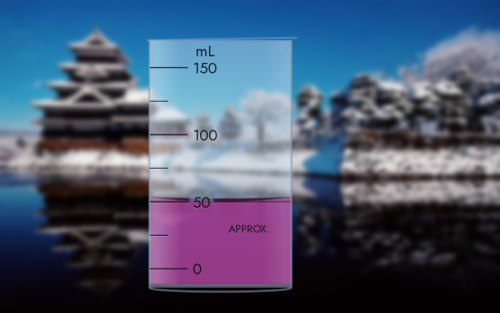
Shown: 50 mL
